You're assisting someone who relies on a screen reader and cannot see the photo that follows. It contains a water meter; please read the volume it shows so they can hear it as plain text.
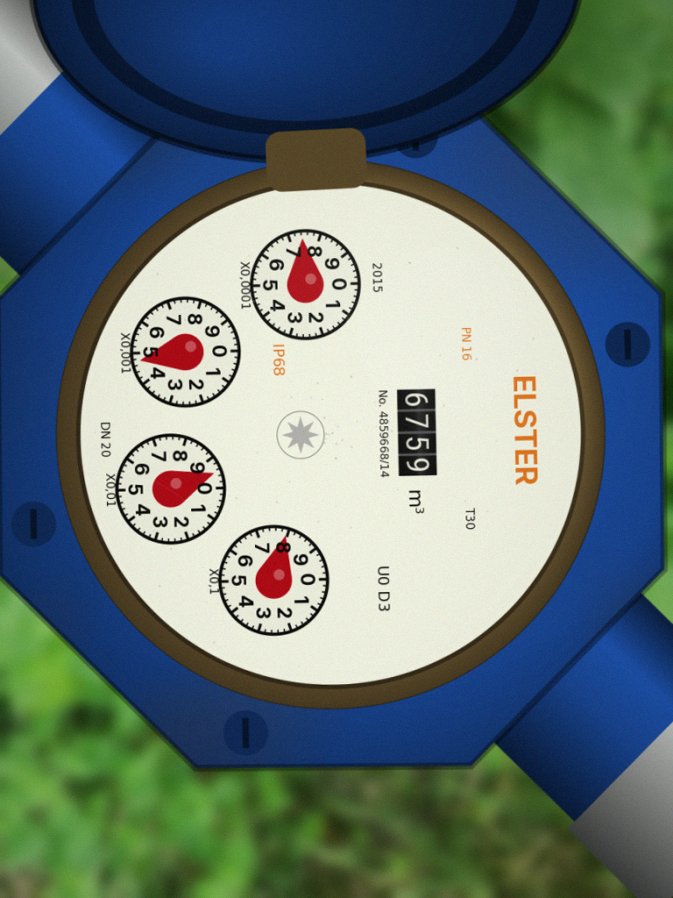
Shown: 6759.7947 m³
